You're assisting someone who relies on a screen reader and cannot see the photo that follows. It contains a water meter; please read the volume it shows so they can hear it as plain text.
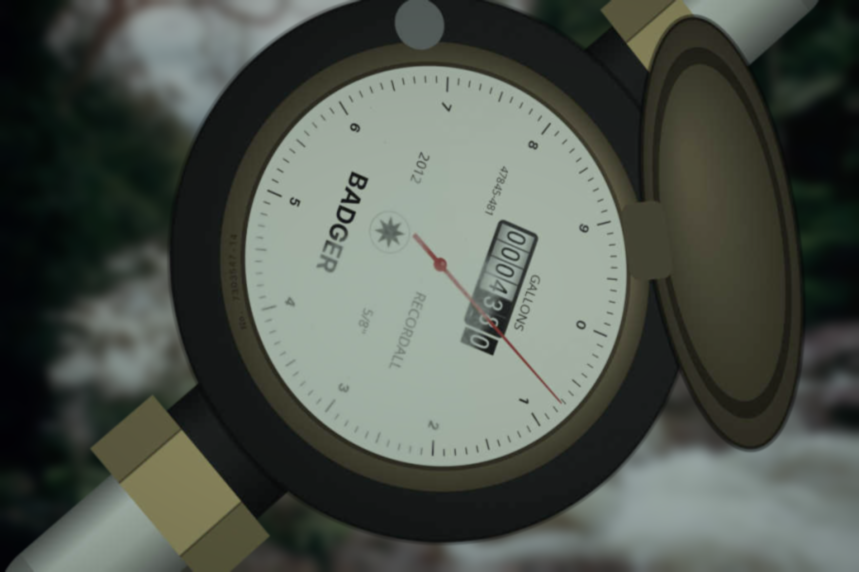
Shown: 4380.7 gal
